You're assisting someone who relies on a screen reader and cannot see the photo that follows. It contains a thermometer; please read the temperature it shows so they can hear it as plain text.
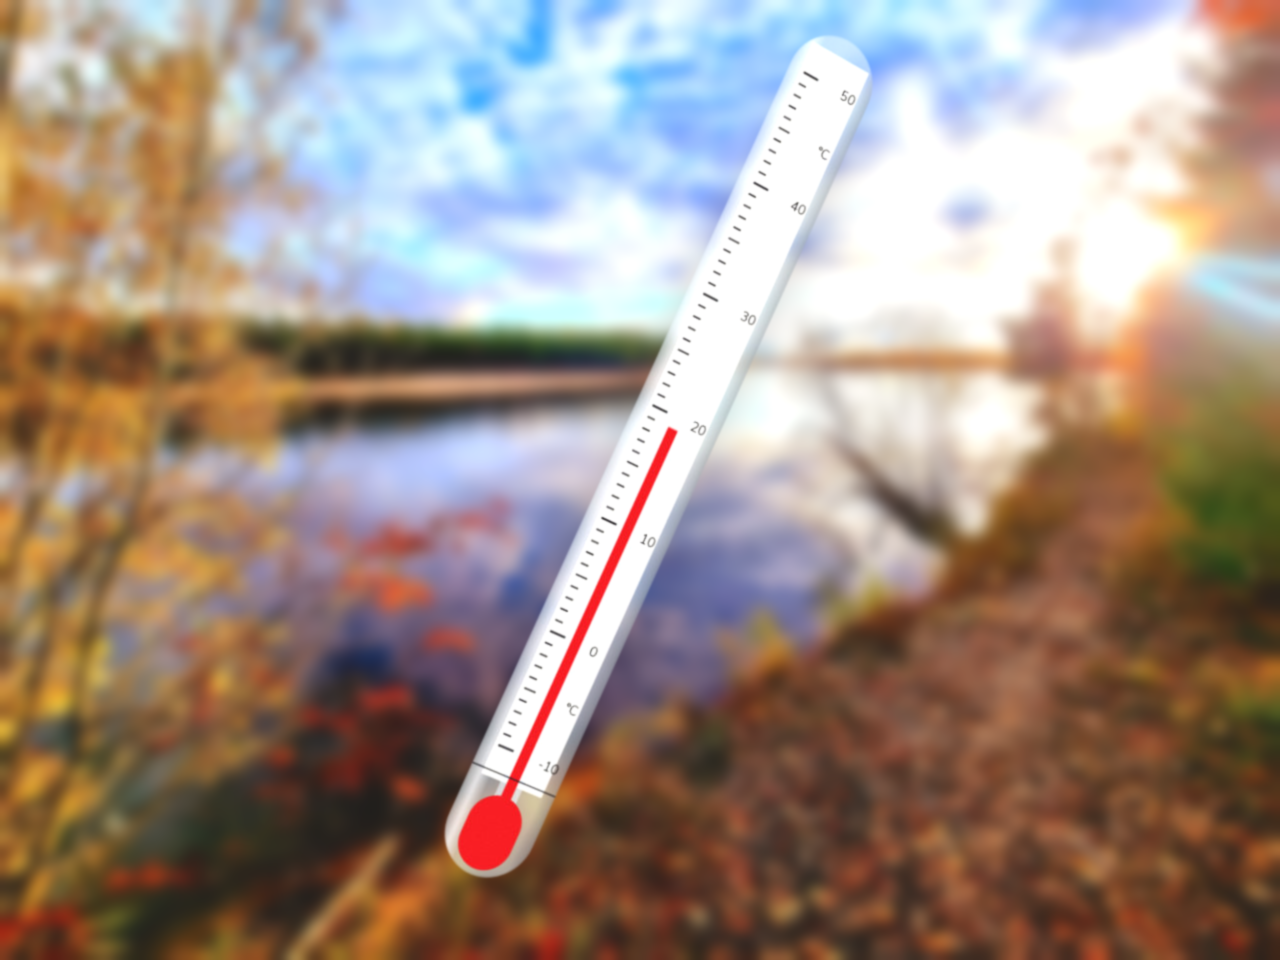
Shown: 19 °C
